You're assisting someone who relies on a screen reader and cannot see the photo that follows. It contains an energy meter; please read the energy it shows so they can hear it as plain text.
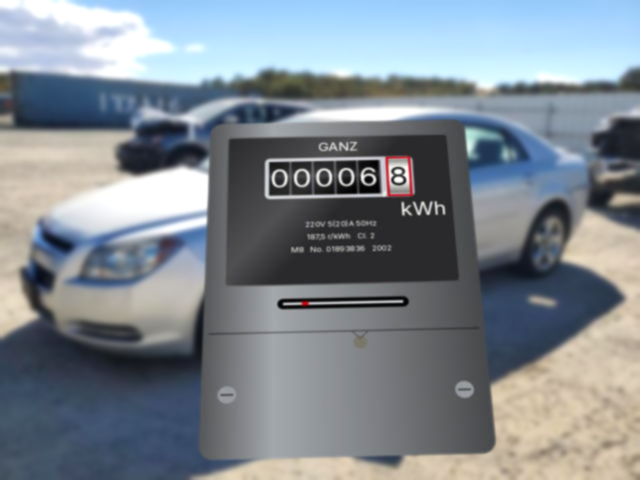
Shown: 6.8 kWh
